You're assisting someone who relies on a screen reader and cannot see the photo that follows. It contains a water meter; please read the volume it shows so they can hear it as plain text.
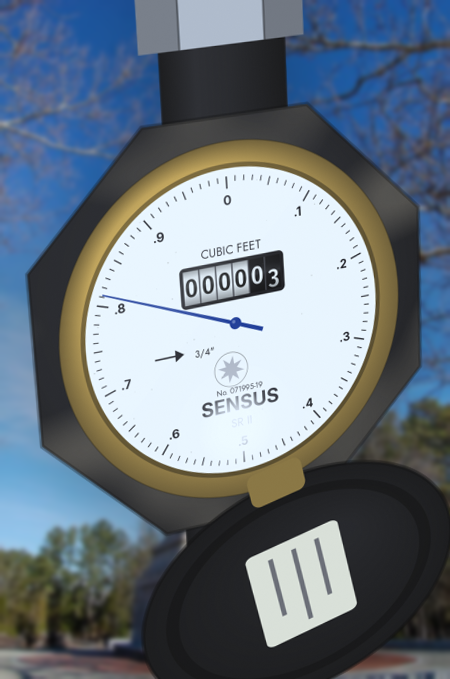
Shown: 2.81 ft³
